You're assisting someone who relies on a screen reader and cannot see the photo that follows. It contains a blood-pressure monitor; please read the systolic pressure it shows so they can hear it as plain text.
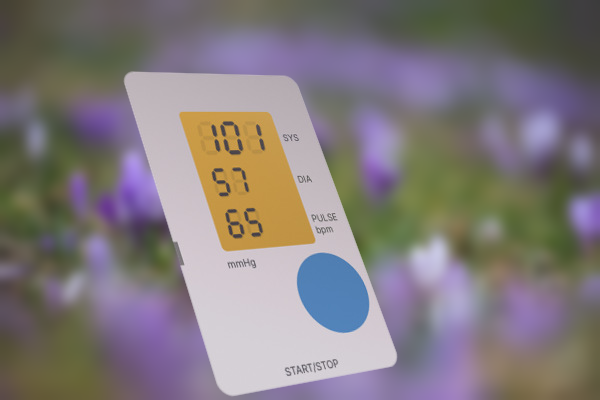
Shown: 101 mmHg
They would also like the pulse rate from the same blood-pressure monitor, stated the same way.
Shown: 65 bpm
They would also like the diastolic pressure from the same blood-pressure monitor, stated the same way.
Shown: 57 mmHg
